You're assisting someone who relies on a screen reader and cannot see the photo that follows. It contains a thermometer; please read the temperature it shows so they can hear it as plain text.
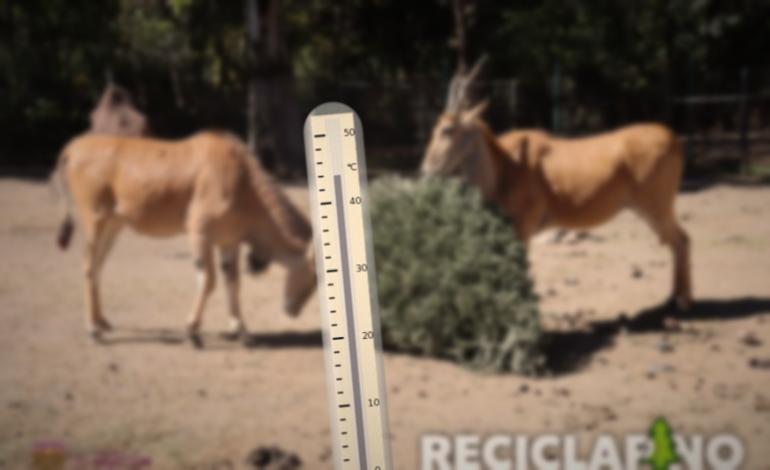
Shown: 44 °C
